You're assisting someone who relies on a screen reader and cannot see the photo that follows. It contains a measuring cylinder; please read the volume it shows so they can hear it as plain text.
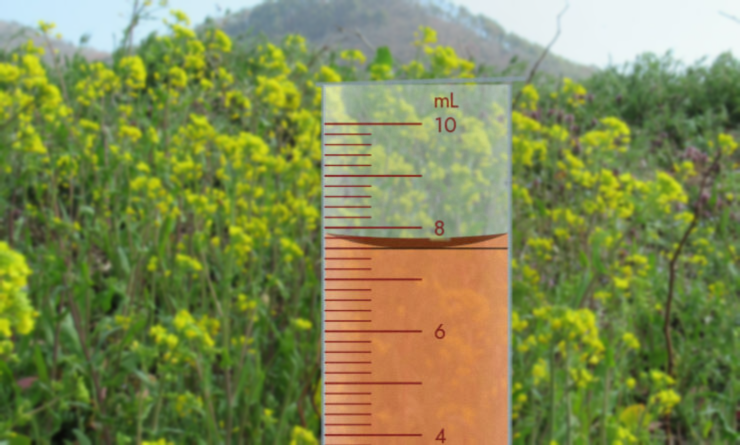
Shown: 7.6 mL
